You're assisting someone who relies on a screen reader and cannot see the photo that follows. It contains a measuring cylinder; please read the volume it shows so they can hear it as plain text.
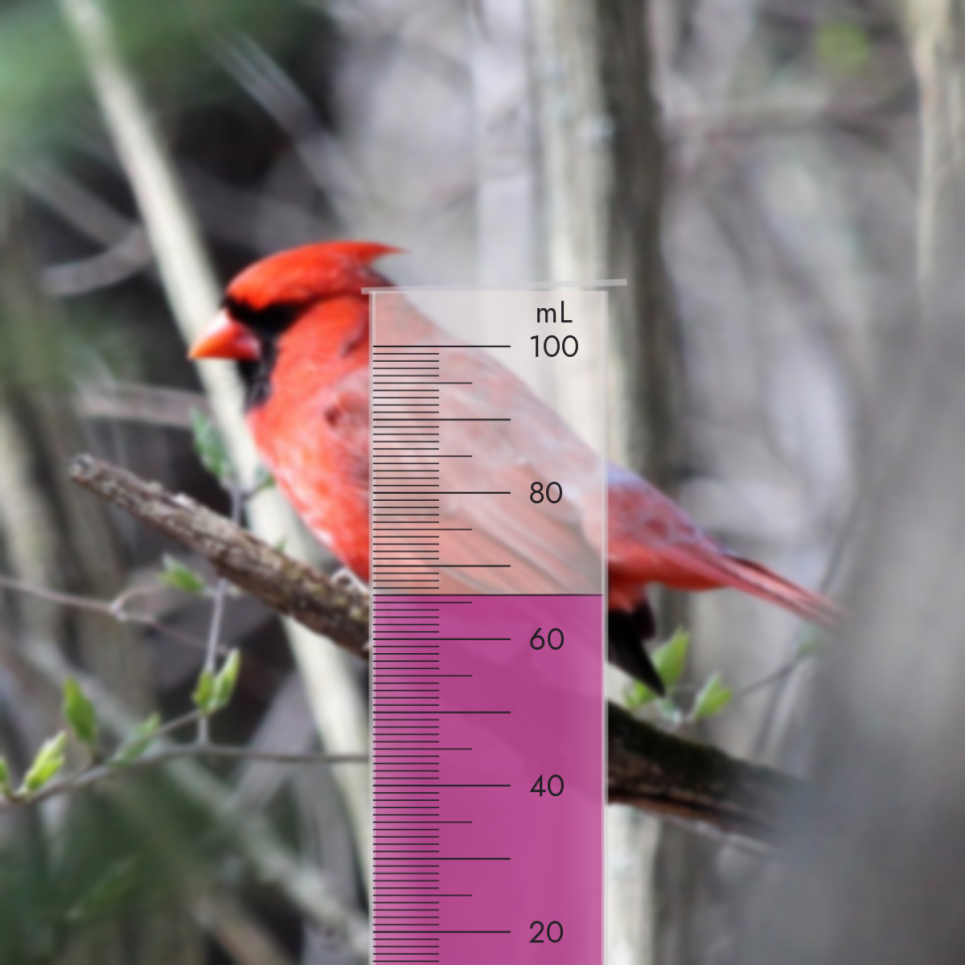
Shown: 66 mL
